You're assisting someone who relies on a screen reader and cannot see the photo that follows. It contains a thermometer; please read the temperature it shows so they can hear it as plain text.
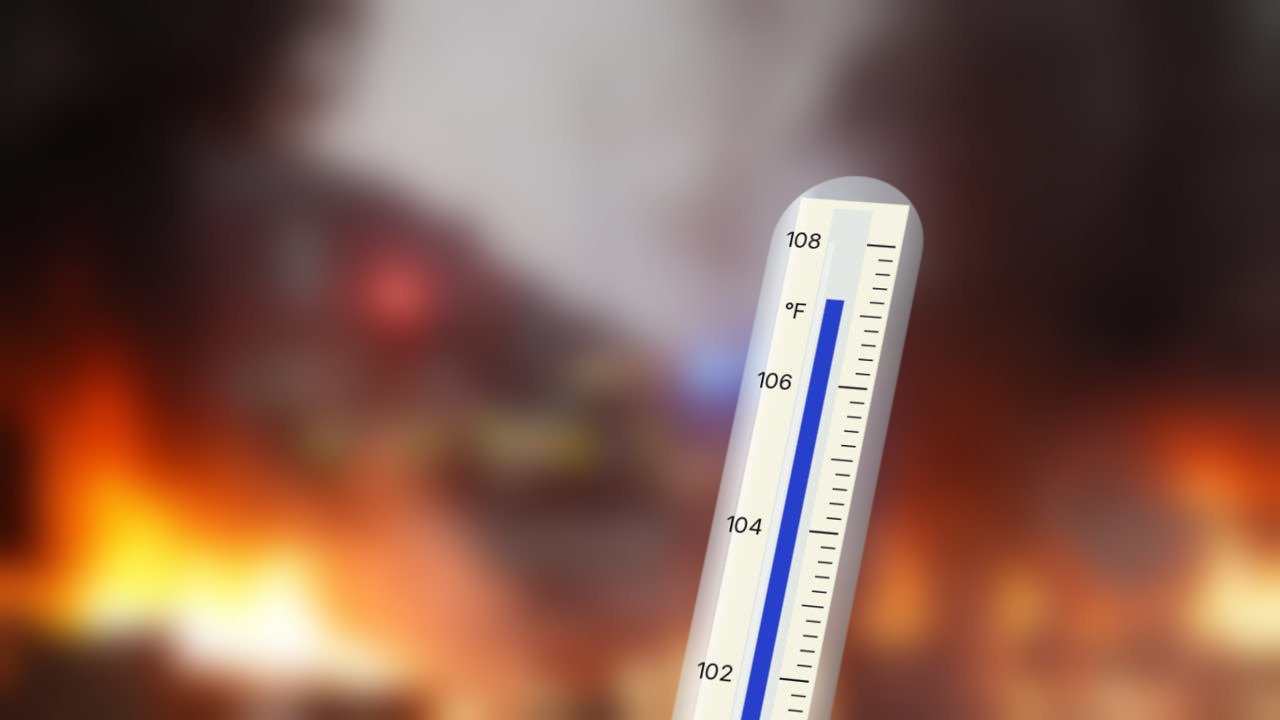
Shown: 107.2 °F
